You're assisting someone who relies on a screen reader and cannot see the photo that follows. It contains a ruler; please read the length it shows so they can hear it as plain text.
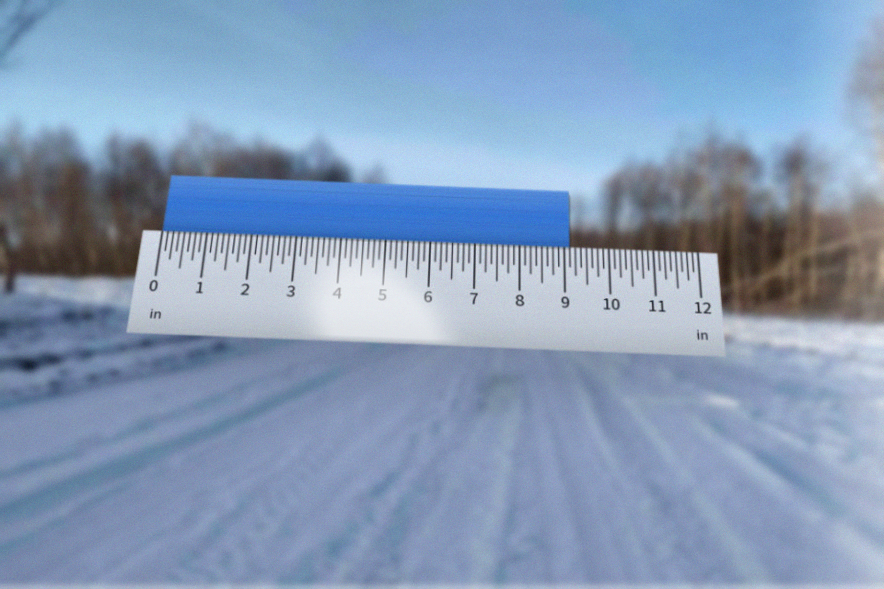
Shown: 9.125 in
